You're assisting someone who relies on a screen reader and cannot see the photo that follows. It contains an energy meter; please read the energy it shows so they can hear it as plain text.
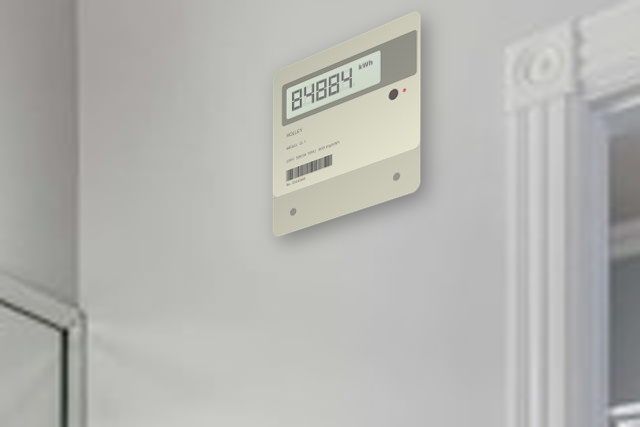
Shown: 84884 kWh
